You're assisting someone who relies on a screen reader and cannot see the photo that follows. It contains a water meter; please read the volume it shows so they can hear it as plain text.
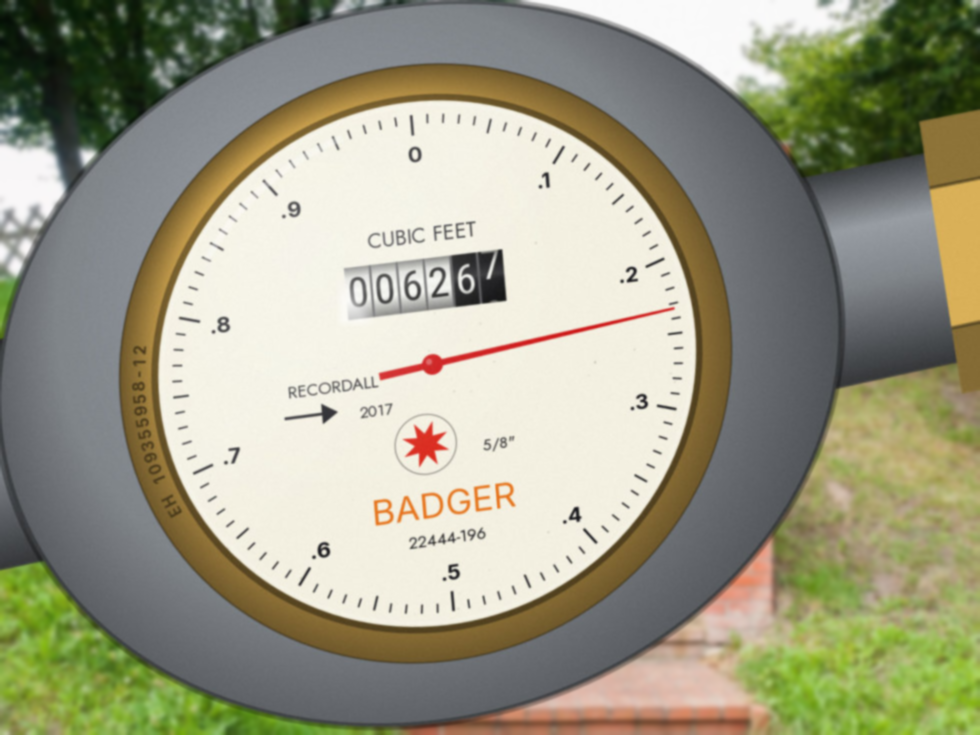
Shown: 6267.23 ft³
